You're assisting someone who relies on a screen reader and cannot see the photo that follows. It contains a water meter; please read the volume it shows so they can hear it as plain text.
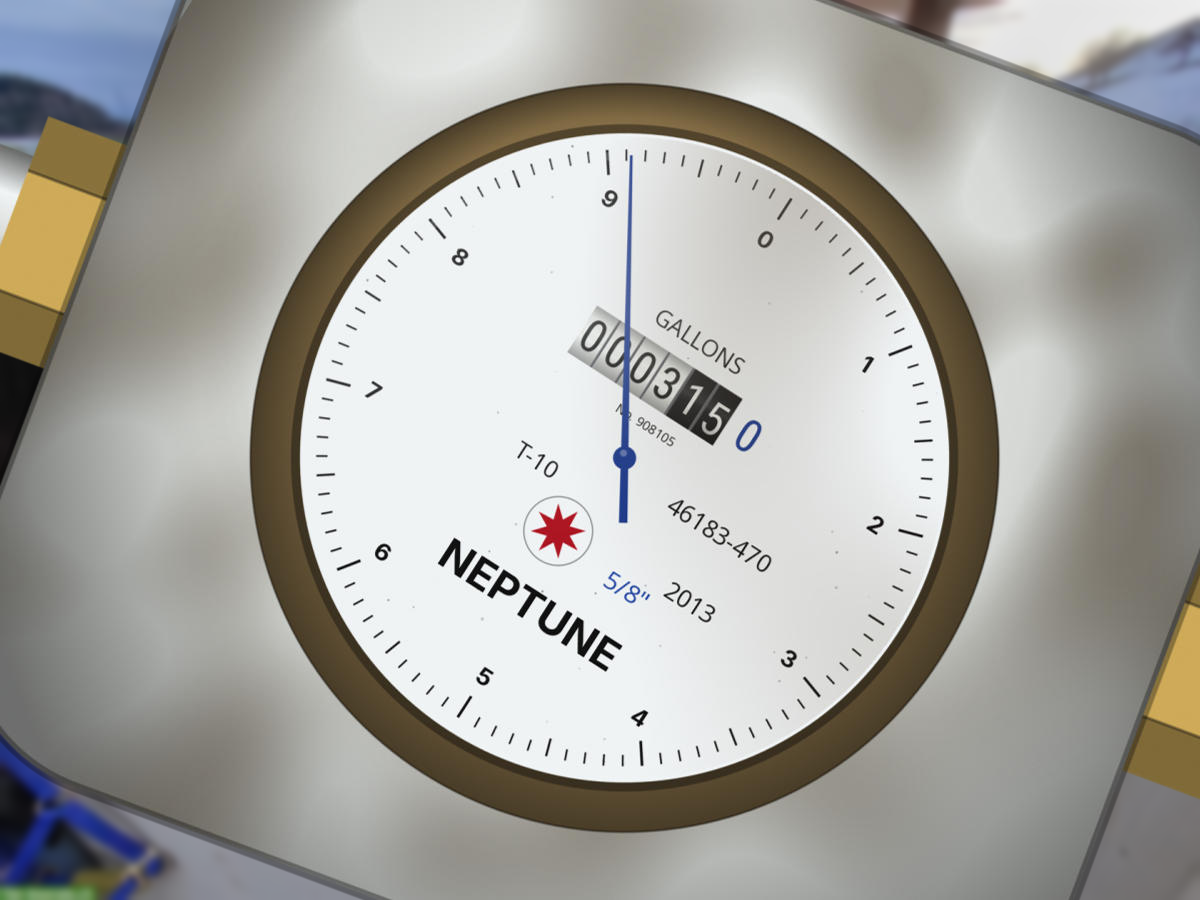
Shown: 3149.1 gal
